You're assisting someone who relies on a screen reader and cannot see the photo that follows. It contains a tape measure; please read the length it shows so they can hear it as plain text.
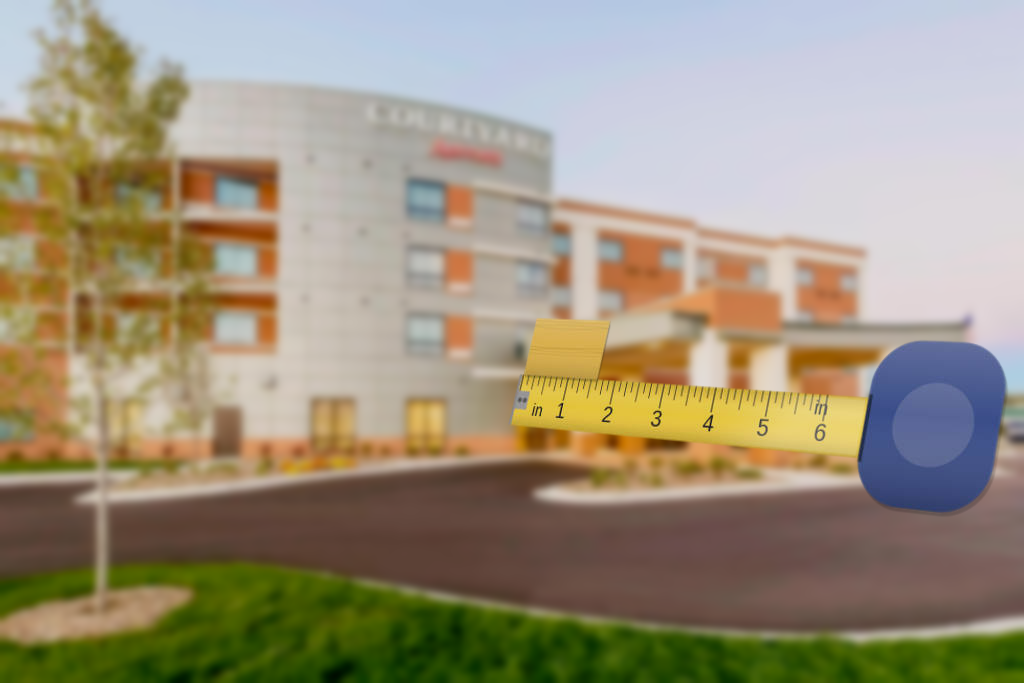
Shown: 1.625 in
